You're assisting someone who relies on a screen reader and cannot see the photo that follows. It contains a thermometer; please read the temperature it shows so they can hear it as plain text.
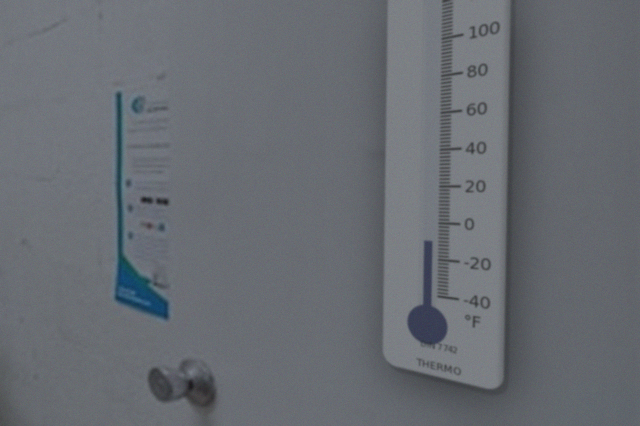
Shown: -10 °F
